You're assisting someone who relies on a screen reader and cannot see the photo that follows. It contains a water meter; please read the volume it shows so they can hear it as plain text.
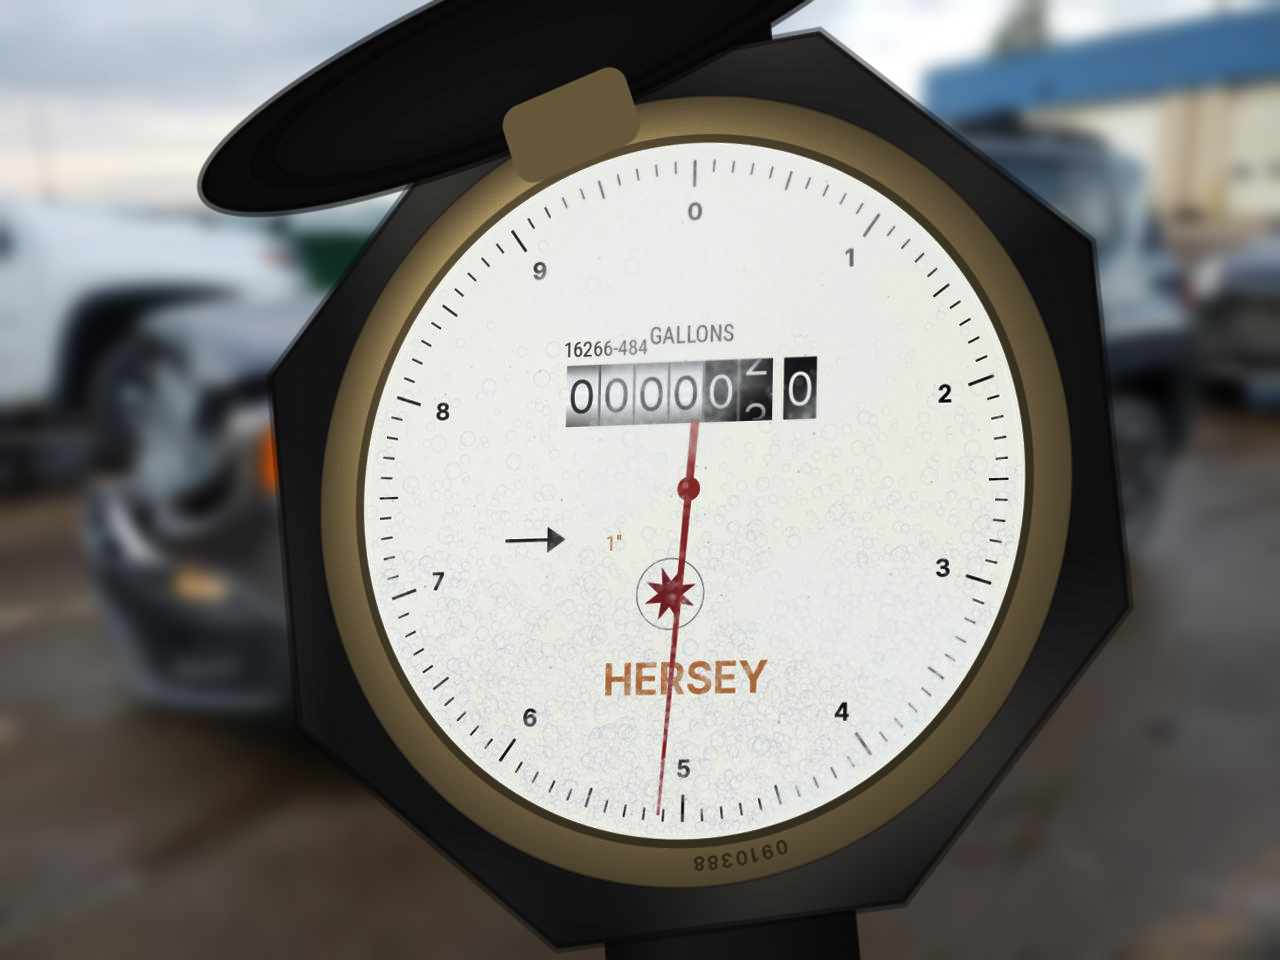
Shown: 25.1 gal
